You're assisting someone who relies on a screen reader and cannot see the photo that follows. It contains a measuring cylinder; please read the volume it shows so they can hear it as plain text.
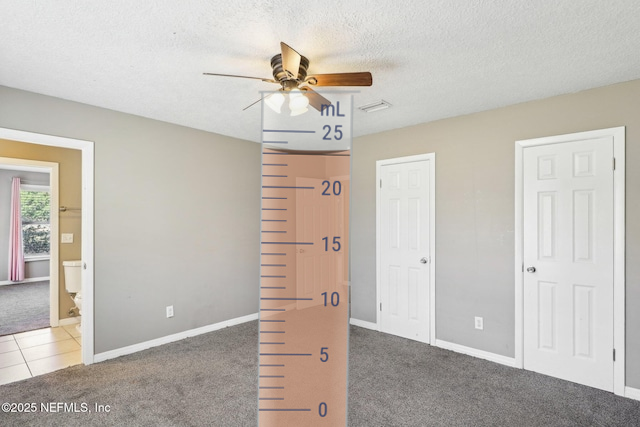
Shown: 23 mL
